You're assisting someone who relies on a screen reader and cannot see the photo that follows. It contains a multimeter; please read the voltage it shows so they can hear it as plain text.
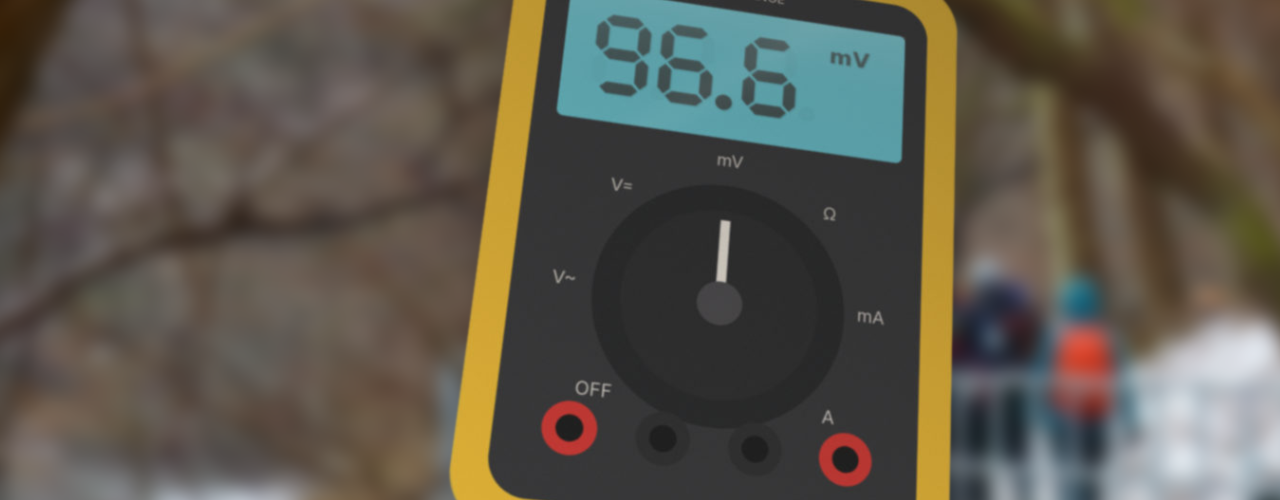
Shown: 96.6 mV
